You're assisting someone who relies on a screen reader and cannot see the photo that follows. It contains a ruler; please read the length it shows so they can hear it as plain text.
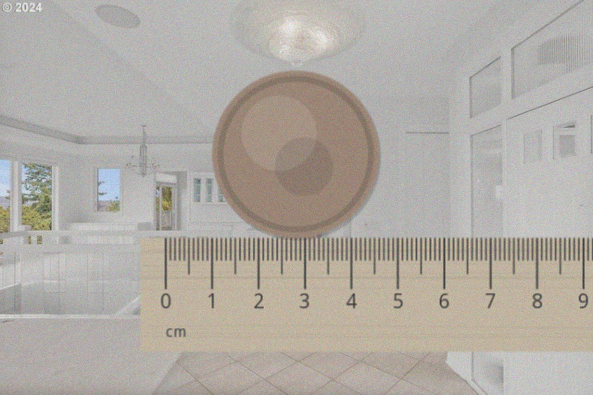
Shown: 3.6 cm
